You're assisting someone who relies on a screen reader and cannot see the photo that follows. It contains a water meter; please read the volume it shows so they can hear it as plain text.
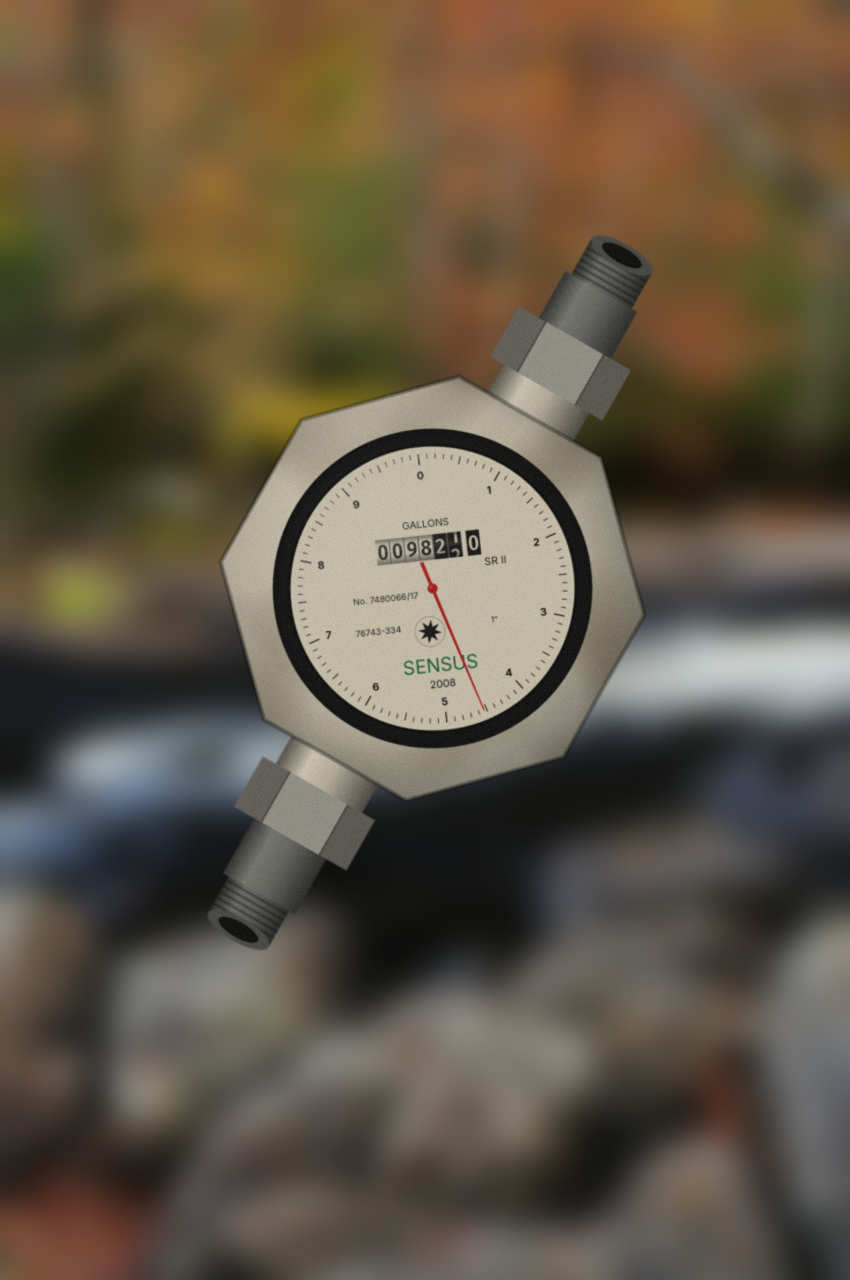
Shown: 98214.5 gal
